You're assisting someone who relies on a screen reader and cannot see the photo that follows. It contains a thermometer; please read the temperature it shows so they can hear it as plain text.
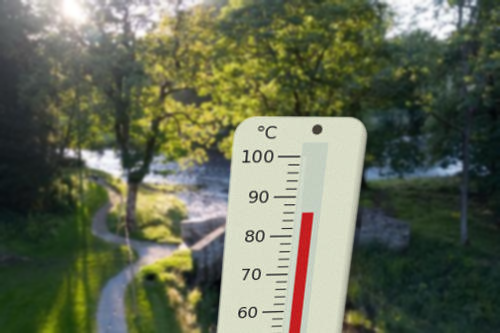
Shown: 86 °C
